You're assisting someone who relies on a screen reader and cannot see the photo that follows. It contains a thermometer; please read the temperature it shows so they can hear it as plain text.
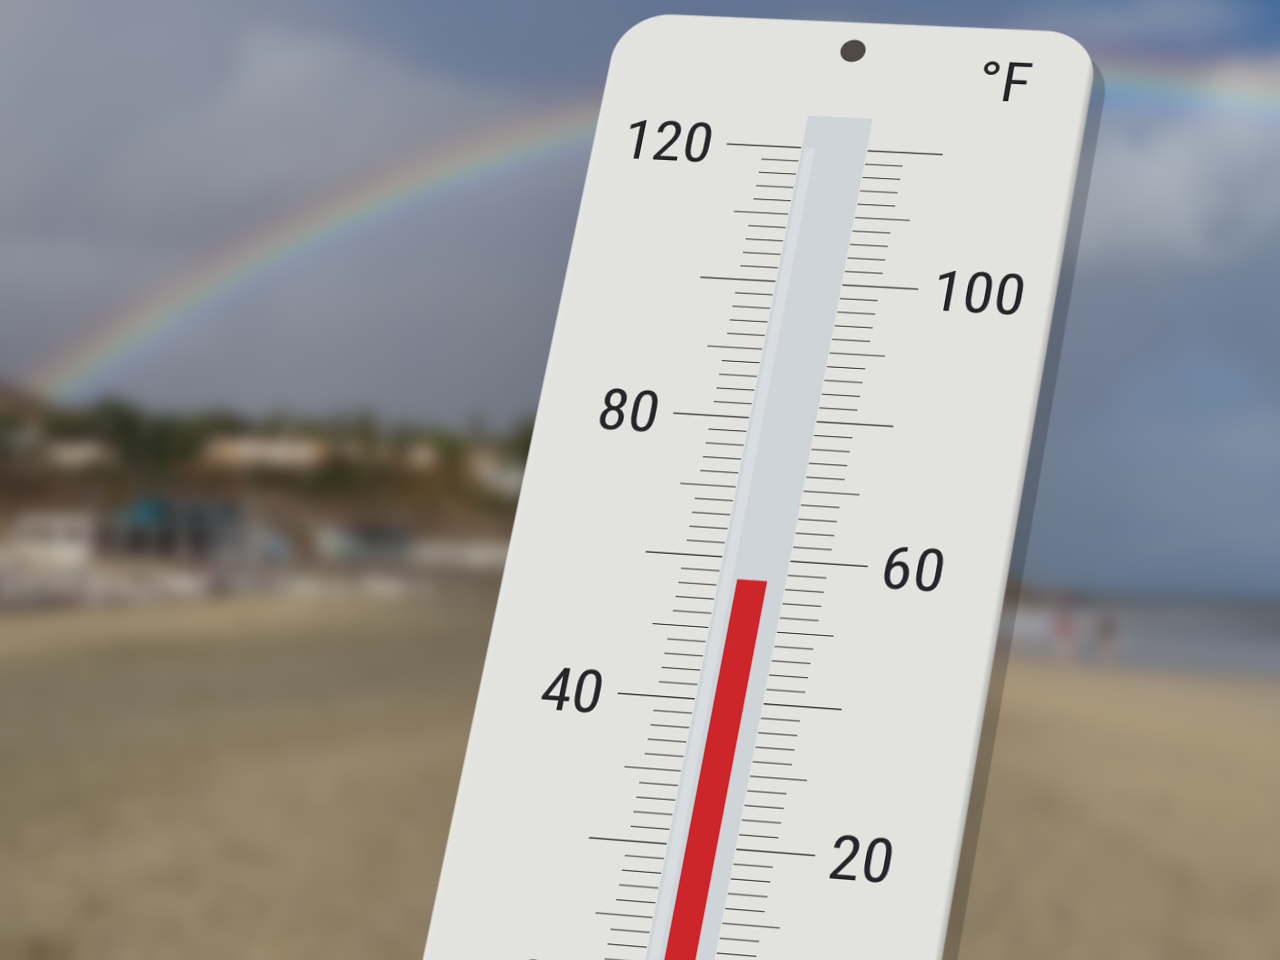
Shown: 57 °F
